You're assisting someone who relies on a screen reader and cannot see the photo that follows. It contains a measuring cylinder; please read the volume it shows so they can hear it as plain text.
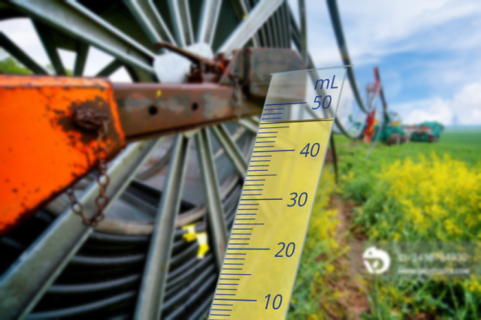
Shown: 46 mL
